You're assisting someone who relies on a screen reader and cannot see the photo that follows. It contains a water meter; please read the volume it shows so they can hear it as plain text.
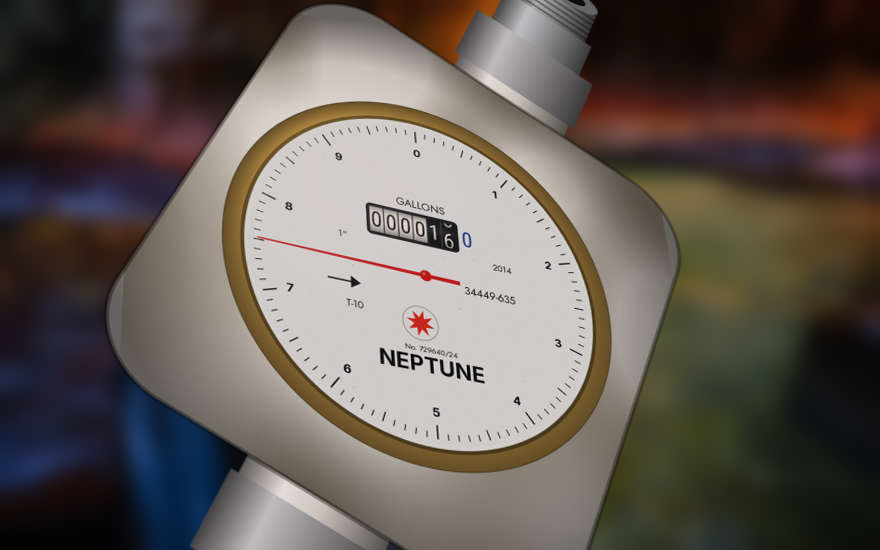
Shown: 157.5 gal
